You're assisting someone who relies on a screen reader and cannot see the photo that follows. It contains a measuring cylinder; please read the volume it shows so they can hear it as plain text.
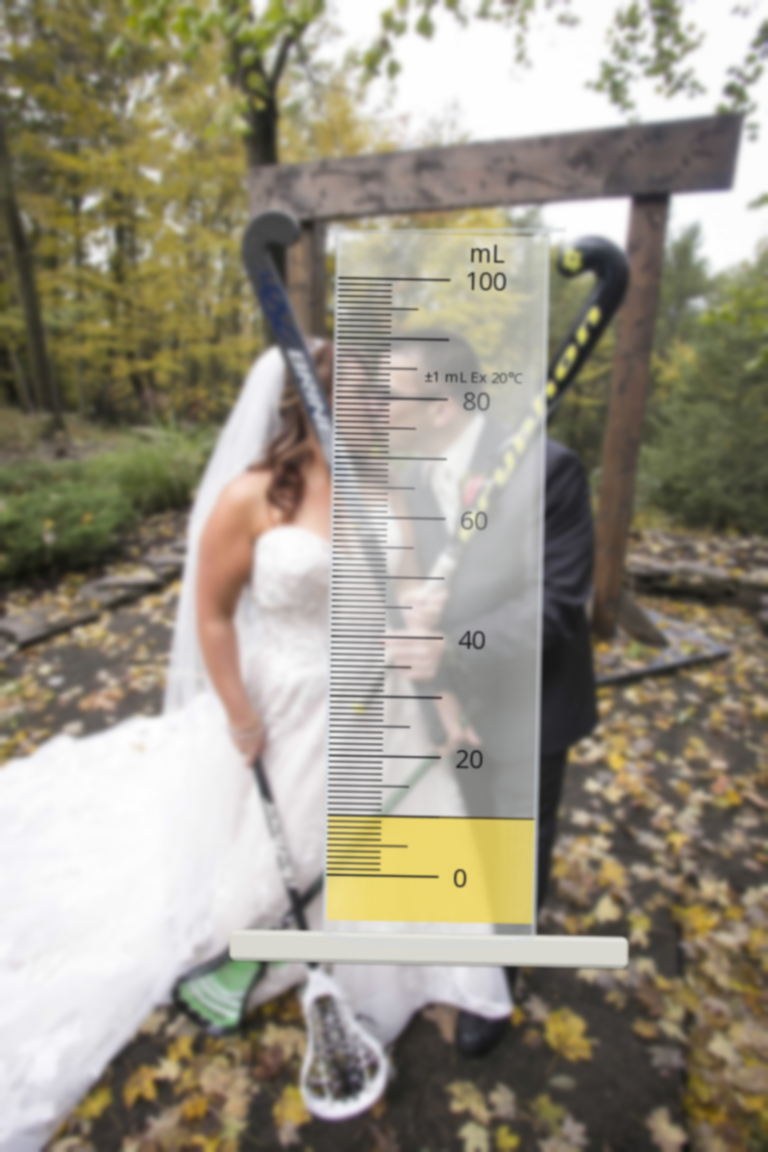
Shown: 10 mL
